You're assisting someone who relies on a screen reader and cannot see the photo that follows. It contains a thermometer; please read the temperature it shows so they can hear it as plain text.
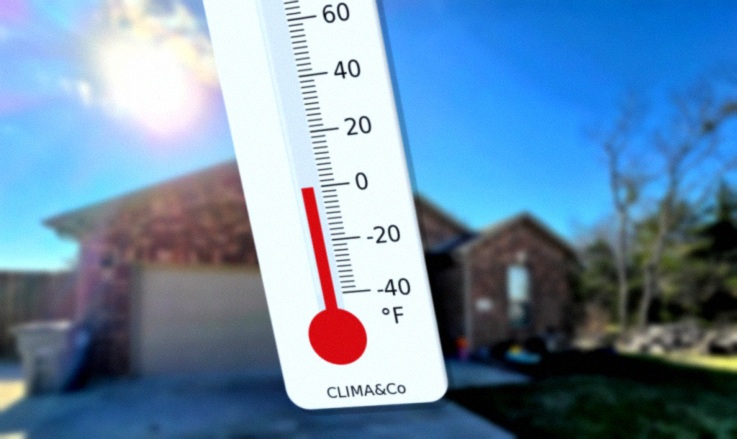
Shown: 0 °F
